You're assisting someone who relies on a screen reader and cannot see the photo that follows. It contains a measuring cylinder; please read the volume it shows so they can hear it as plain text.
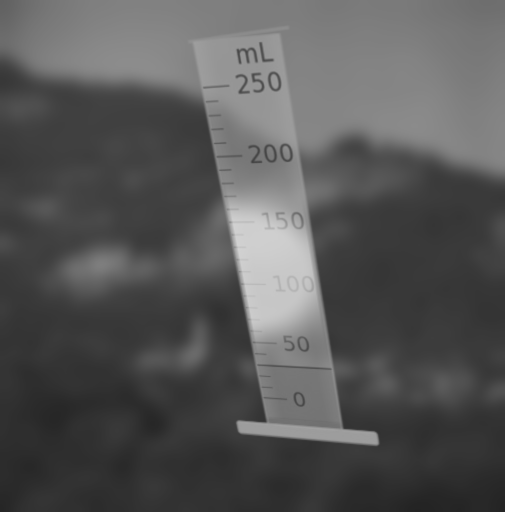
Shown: 30 mL
